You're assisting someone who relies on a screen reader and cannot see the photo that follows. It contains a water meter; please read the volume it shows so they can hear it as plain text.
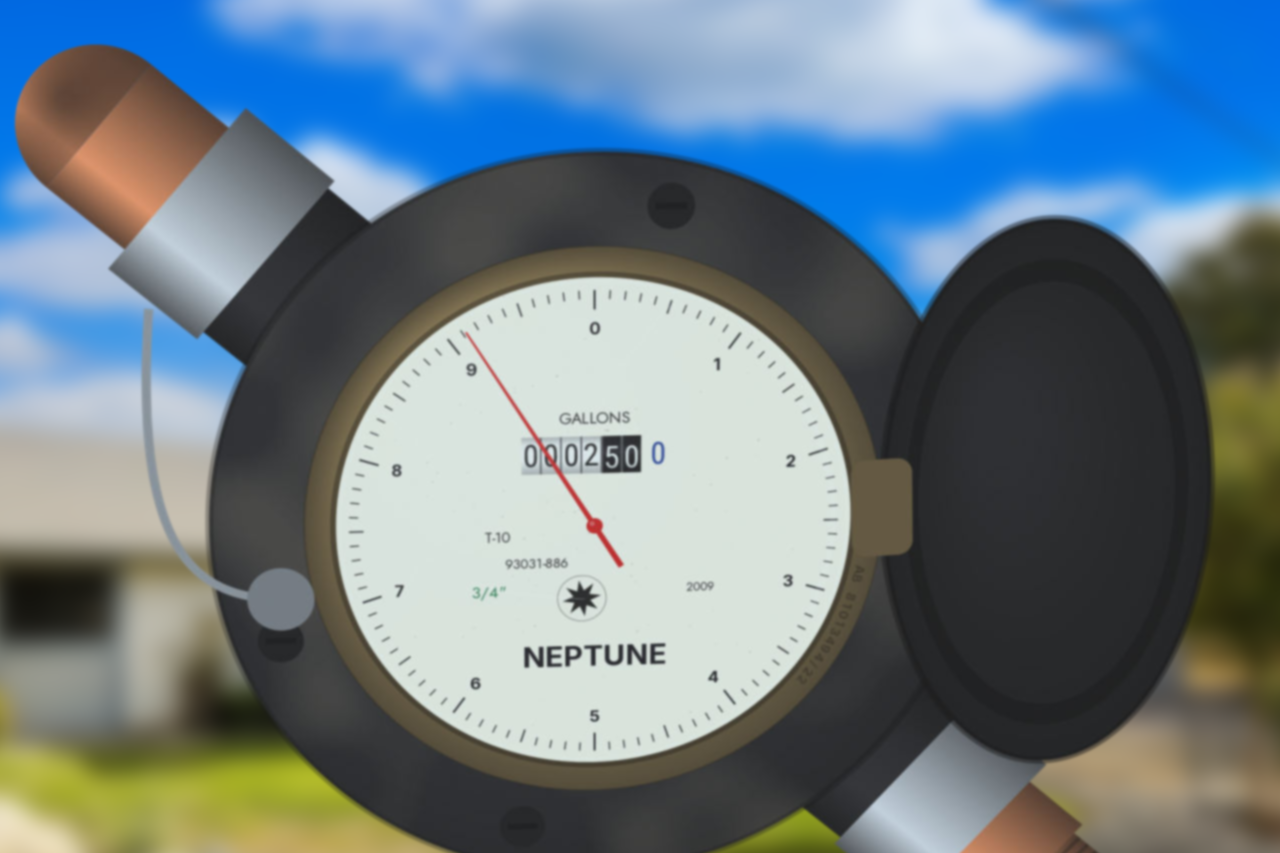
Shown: 2499.1 gal
